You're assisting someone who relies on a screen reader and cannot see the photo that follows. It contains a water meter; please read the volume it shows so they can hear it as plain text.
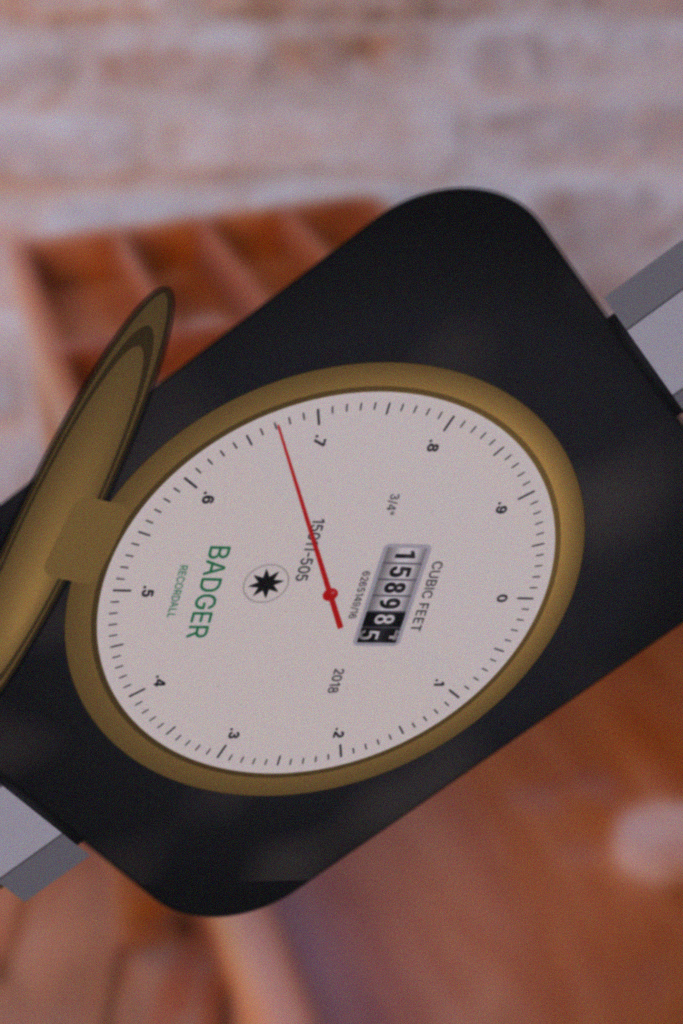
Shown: 158984.67 ft³
